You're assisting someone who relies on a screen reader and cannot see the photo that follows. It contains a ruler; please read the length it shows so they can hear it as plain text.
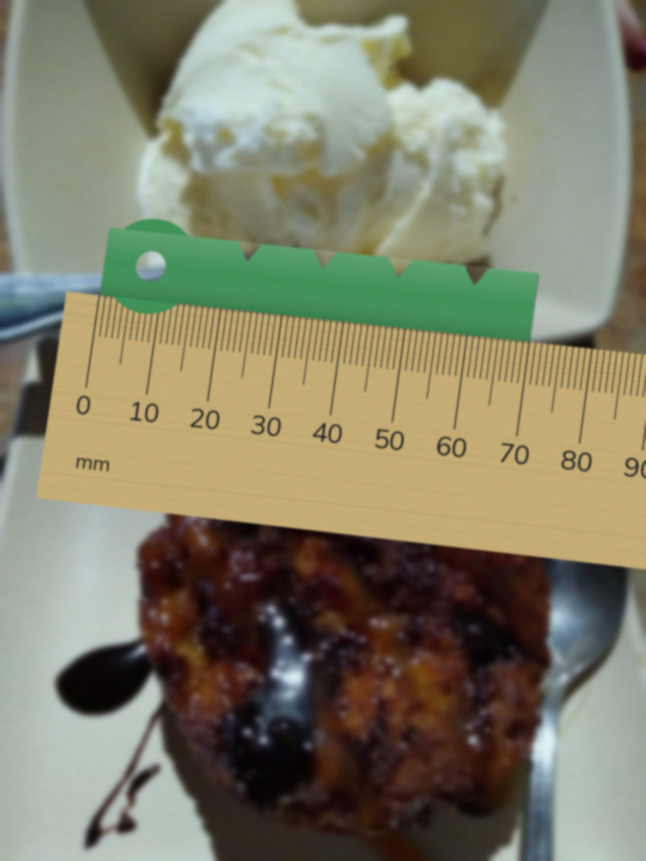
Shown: 70 mm
